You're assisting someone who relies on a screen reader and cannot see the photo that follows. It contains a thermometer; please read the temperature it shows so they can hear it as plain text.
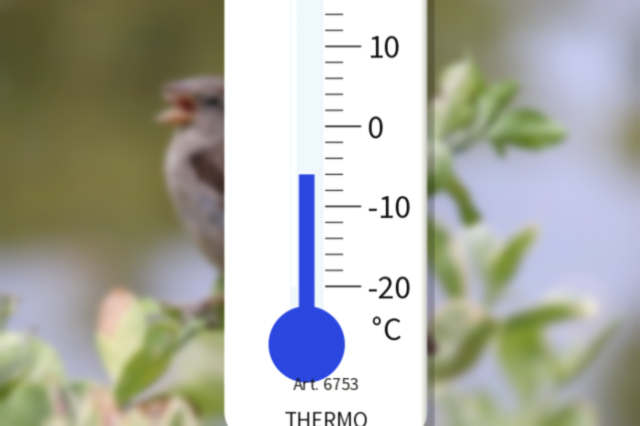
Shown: -6 °C
